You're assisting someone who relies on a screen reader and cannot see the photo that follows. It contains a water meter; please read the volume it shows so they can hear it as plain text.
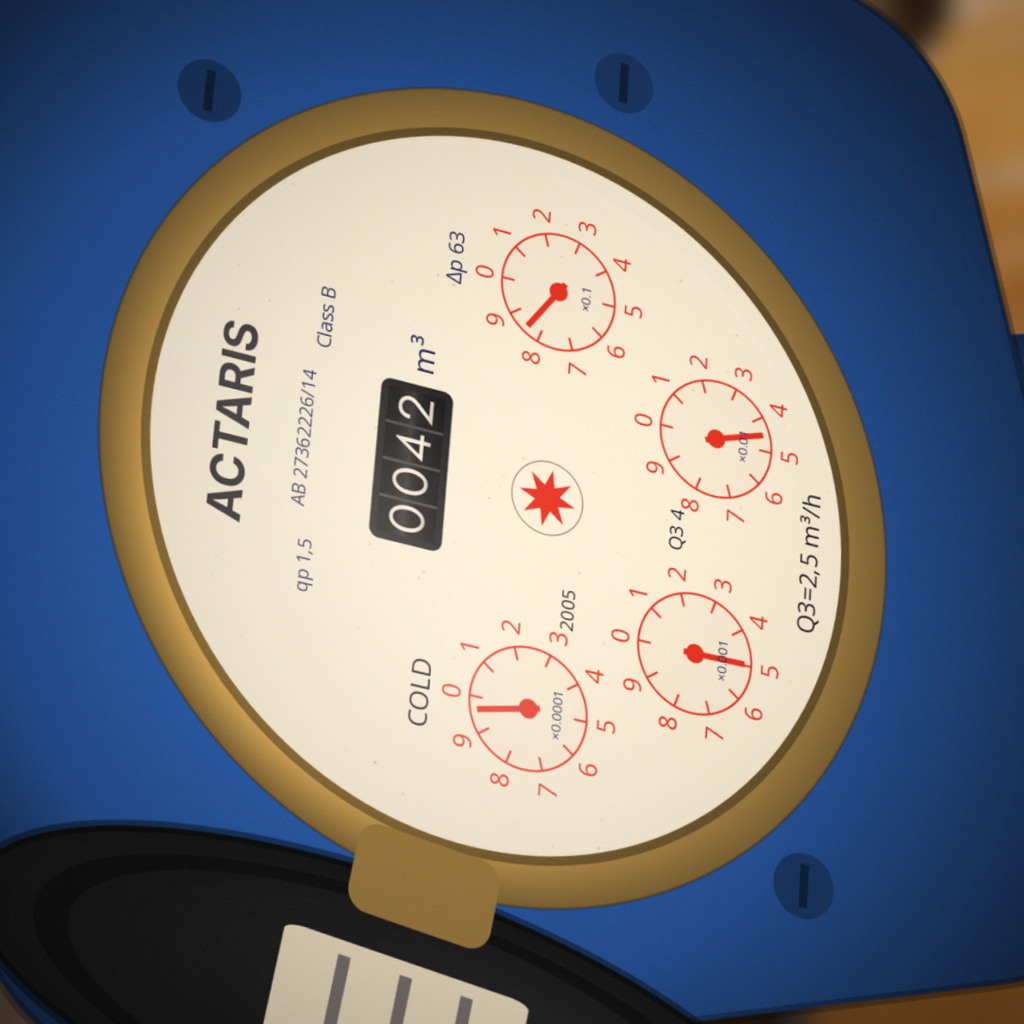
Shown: 42.8449 m³
